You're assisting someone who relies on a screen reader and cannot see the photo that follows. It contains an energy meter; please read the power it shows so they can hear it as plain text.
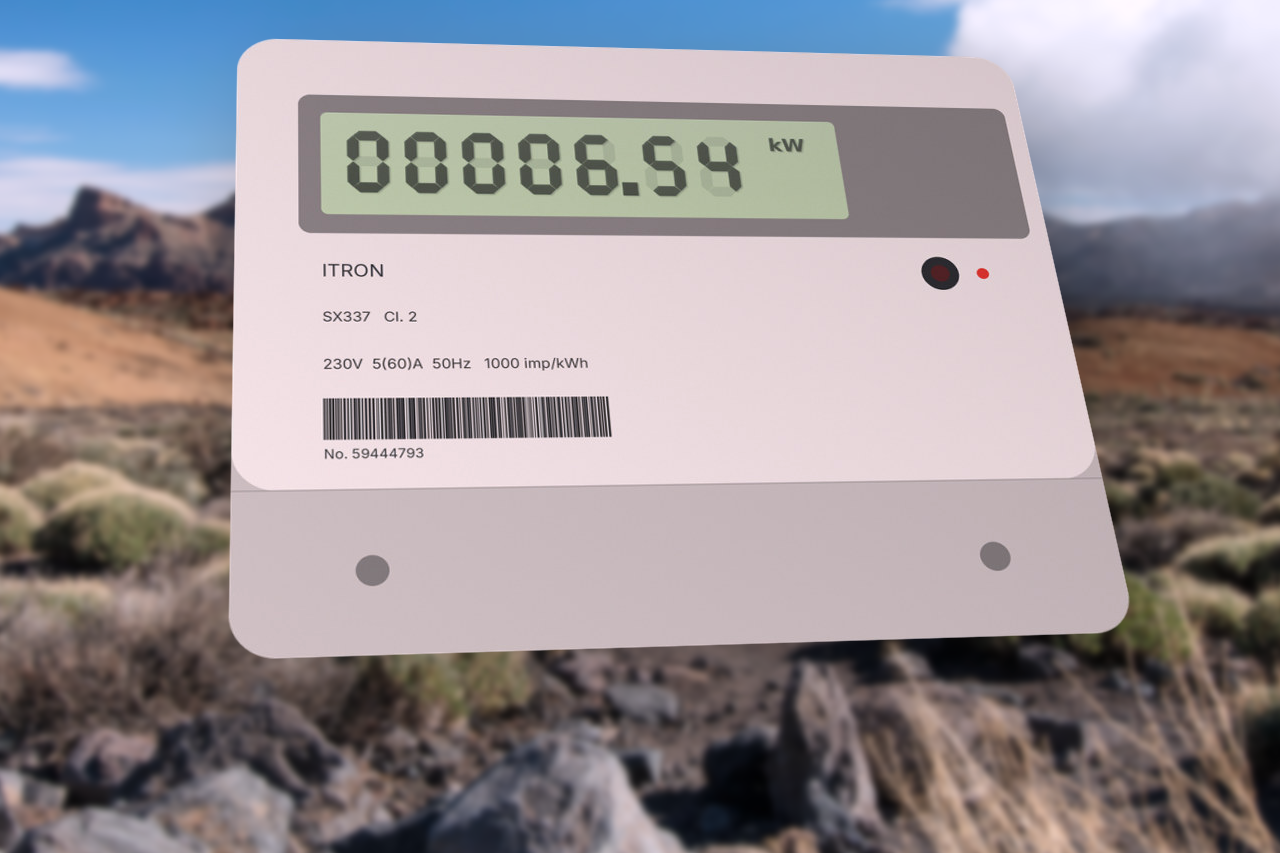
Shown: 6.54 kW
